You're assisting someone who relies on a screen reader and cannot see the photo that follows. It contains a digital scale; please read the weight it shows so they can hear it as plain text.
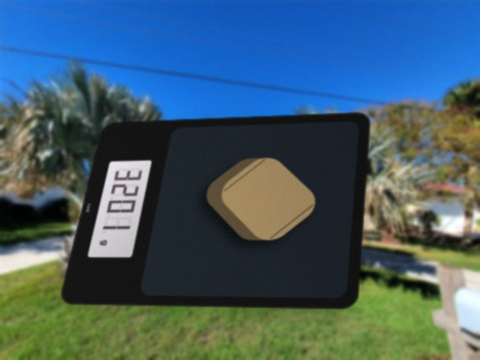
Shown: 3201 g
